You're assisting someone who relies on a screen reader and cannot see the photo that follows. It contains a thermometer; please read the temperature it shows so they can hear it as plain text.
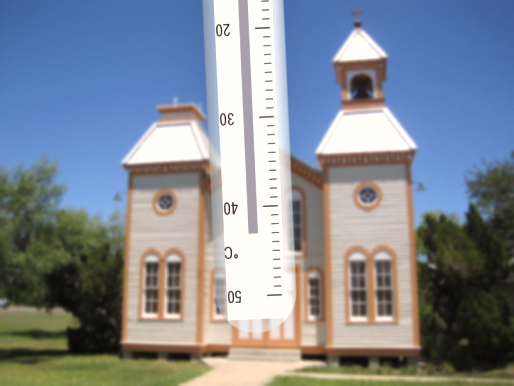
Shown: 43 °C
